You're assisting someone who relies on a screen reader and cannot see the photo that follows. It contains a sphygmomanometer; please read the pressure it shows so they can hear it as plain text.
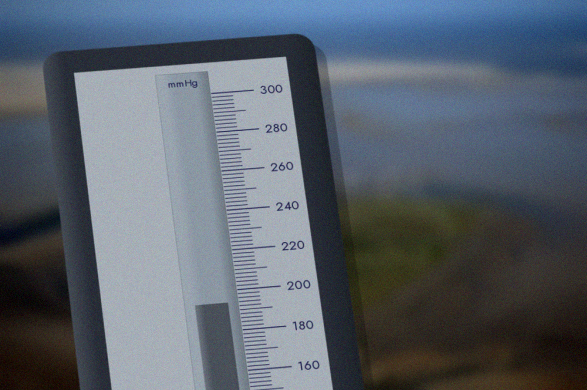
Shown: 194 mmHg
